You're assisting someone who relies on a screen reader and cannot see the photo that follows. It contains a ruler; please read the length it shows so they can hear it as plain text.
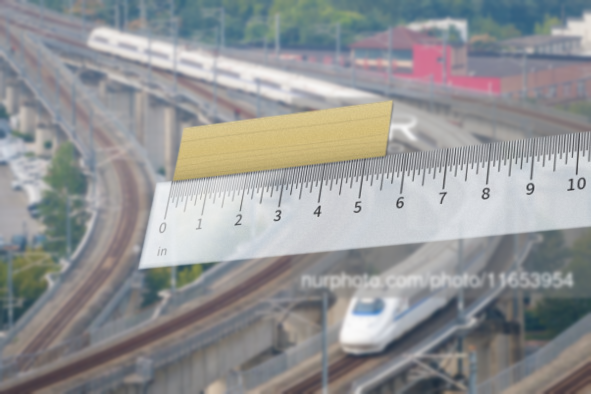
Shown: 5.5 in
